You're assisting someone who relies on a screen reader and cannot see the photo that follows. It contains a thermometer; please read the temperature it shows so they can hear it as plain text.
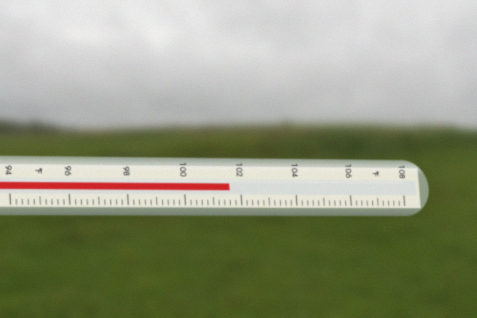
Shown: 101.6 °F
